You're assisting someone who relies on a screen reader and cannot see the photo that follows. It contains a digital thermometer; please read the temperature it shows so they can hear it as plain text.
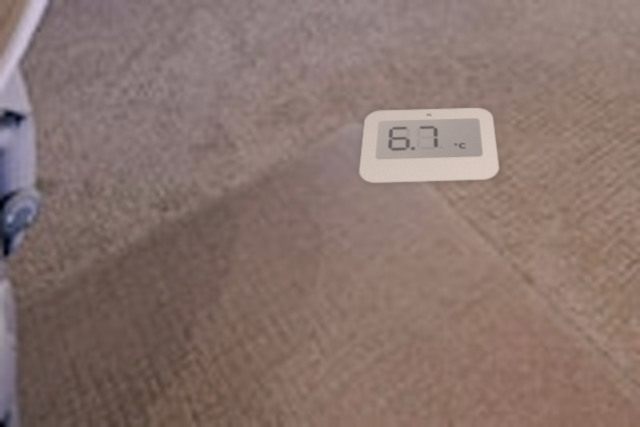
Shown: 6.7 °C
